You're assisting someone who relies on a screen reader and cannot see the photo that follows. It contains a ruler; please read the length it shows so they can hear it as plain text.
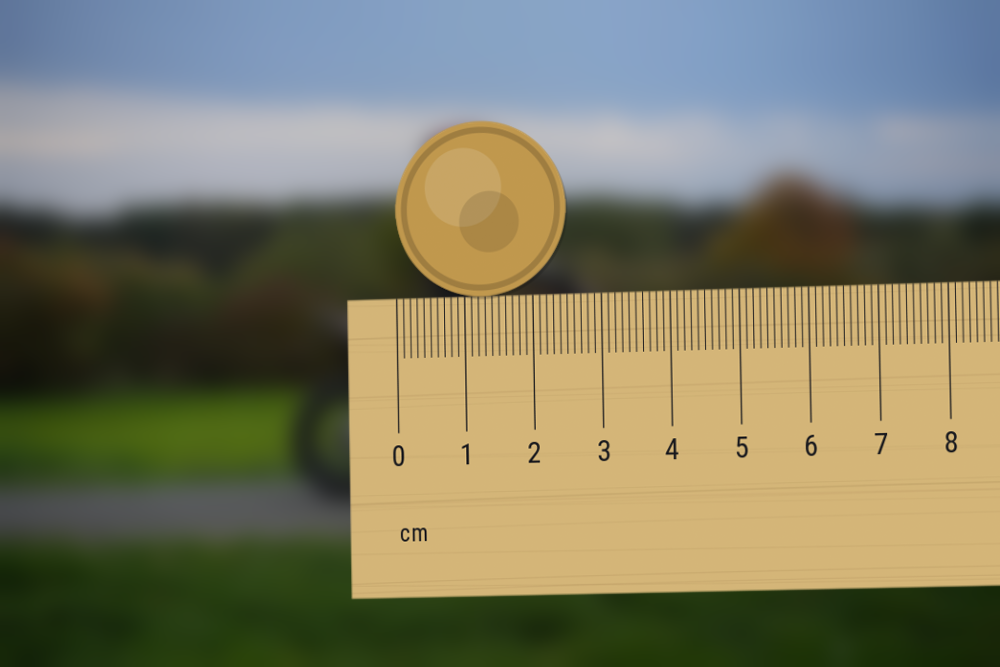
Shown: 2.5 cm
